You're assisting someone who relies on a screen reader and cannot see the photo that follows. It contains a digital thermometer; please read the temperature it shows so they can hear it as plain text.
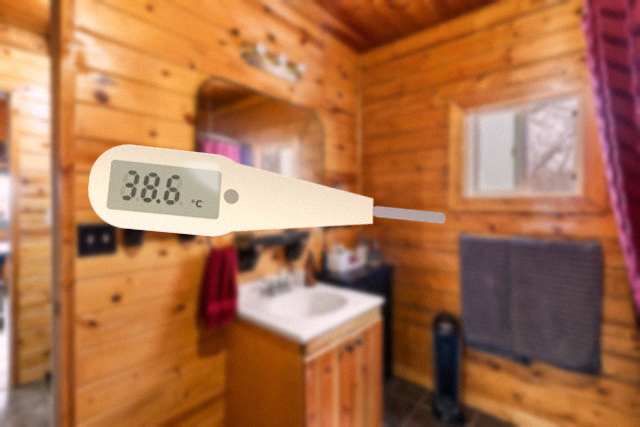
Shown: 38.6 °C
